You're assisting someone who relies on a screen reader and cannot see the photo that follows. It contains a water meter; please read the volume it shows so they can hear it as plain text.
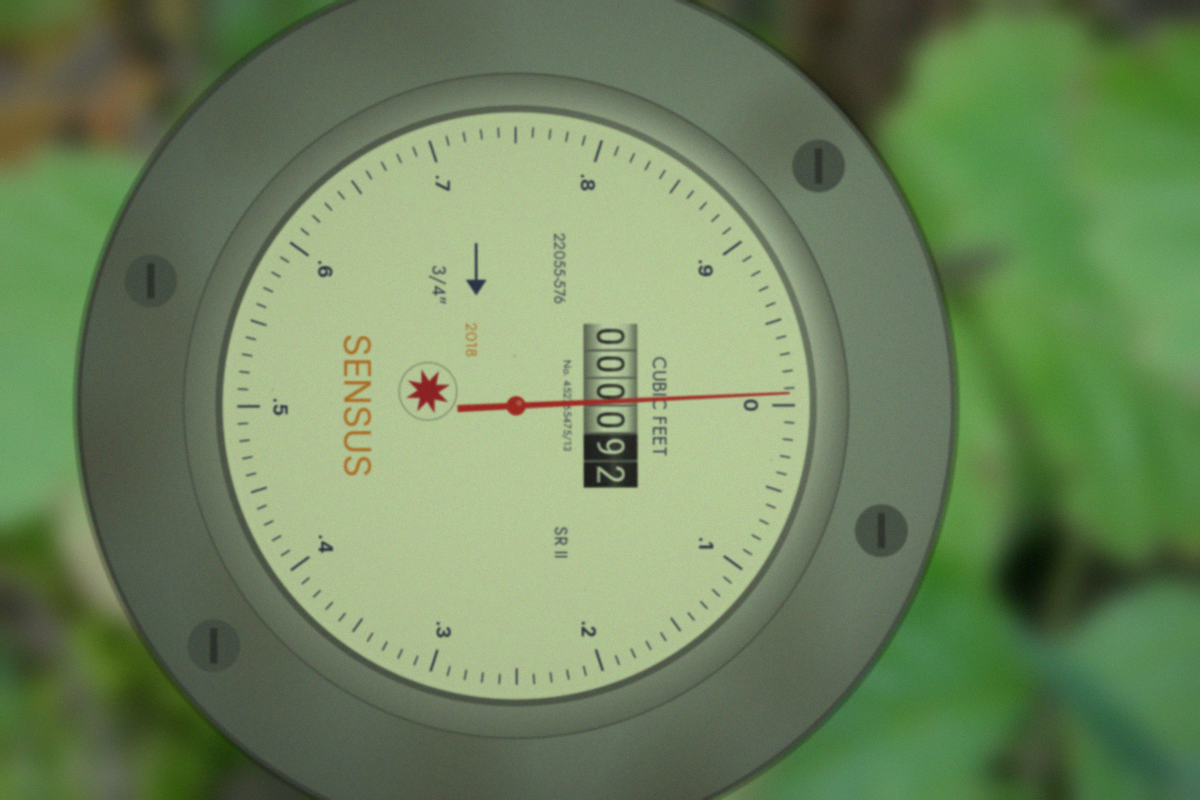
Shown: 91.99 ft³
